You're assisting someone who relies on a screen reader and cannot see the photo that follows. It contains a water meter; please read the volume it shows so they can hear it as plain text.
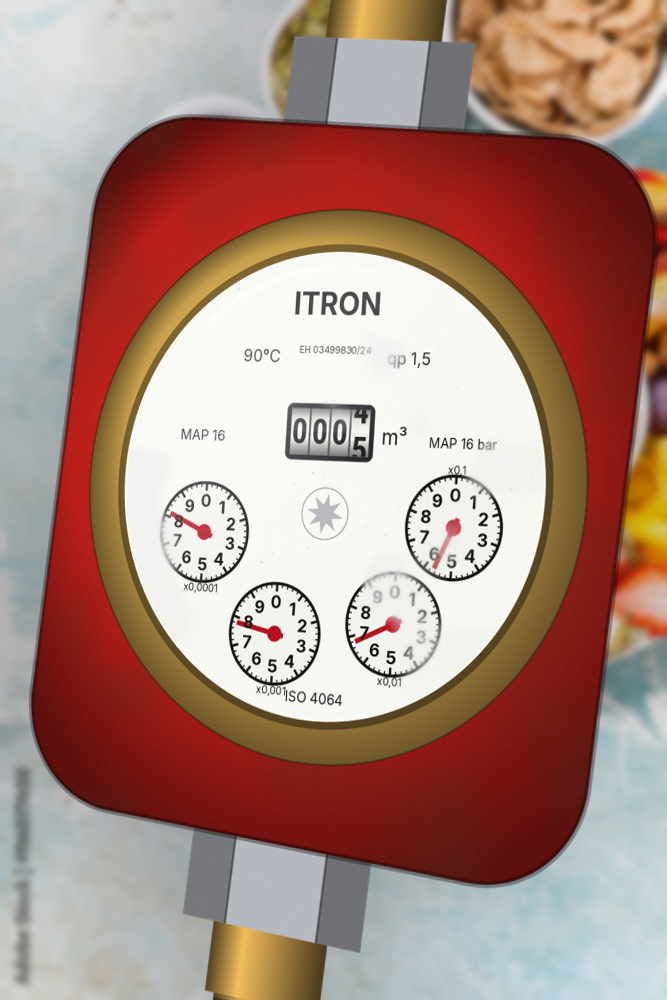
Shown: 4.5678 m³
